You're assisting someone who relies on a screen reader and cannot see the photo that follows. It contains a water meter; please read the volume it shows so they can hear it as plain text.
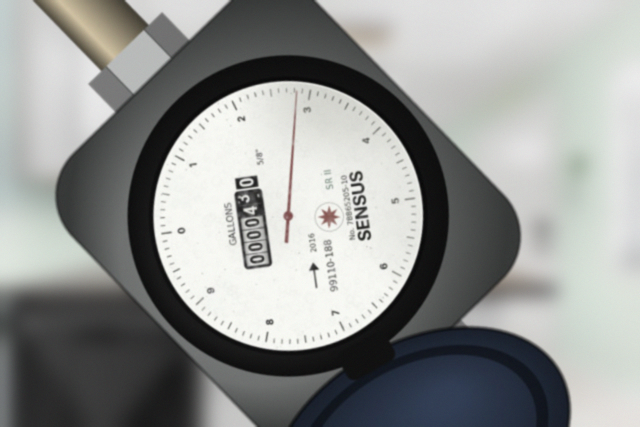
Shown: 432.8 gal
